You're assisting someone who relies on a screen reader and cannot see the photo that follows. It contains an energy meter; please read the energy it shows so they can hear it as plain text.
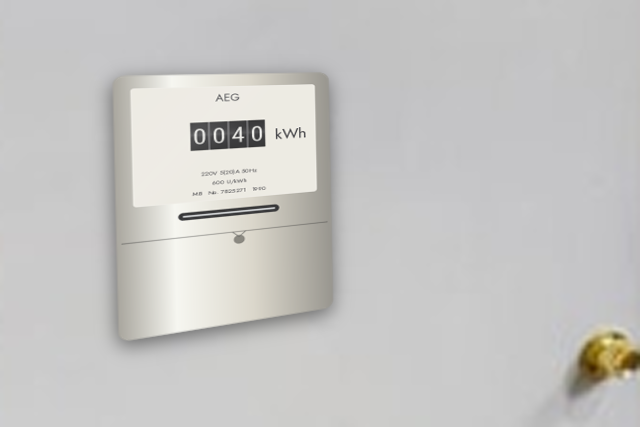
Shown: 40 kWh
